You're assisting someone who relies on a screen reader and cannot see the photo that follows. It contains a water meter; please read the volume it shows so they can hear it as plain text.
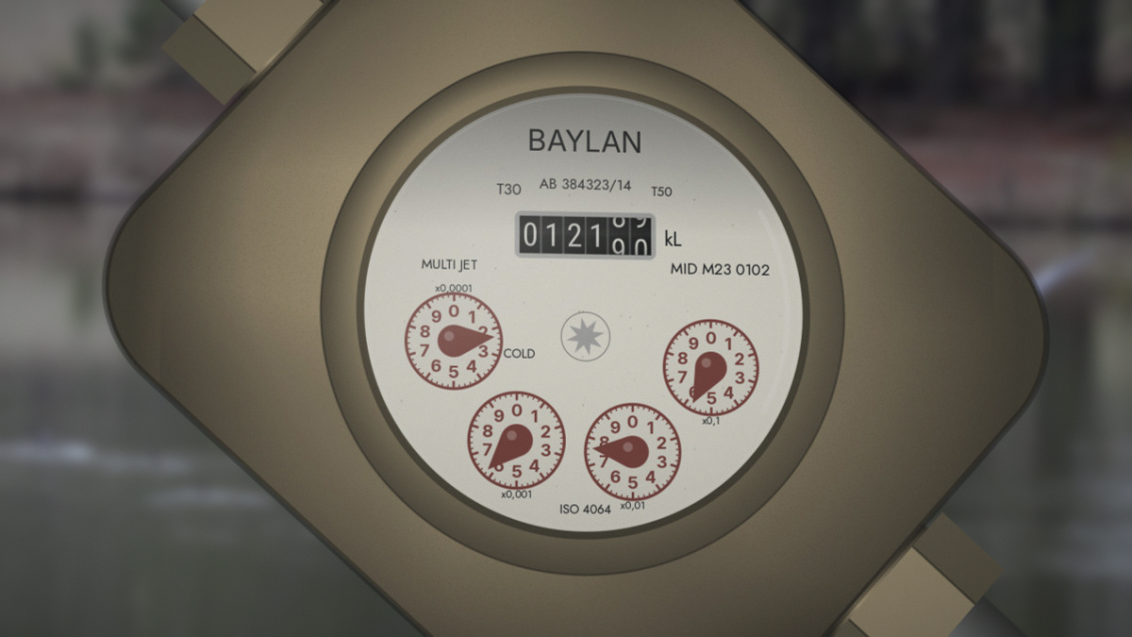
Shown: 12189.5762 kL
